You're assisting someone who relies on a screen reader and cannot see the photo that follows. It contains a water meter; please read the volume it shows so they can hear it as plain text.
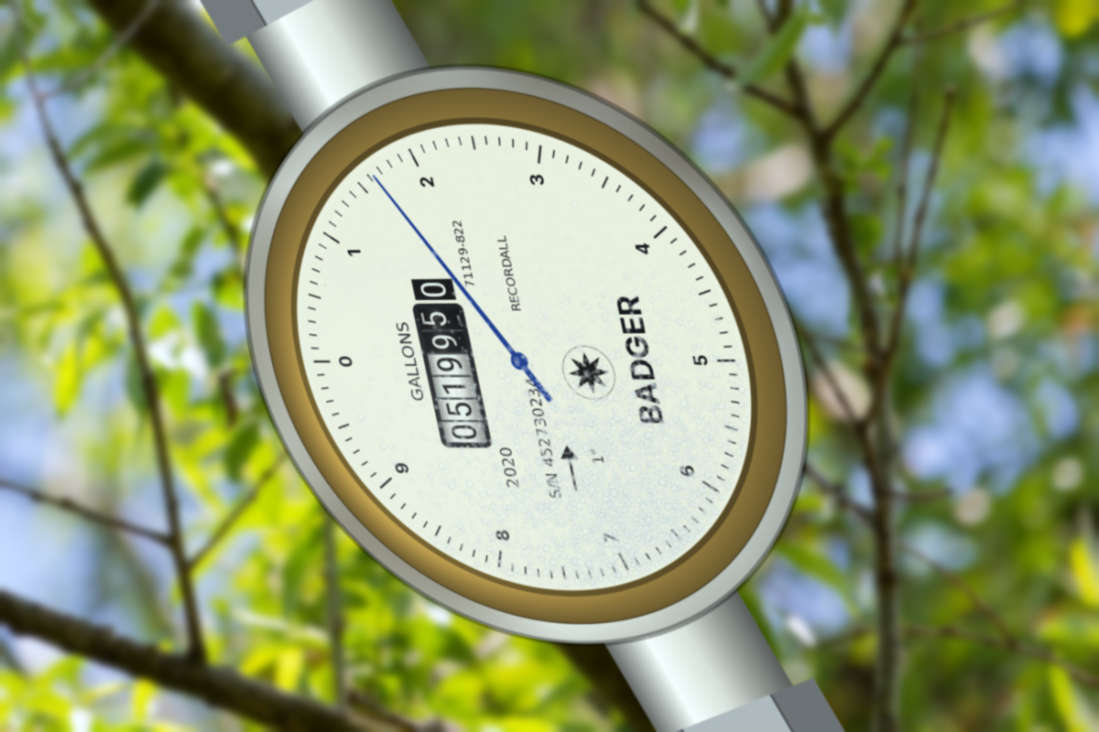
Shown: 519951.6 gal
